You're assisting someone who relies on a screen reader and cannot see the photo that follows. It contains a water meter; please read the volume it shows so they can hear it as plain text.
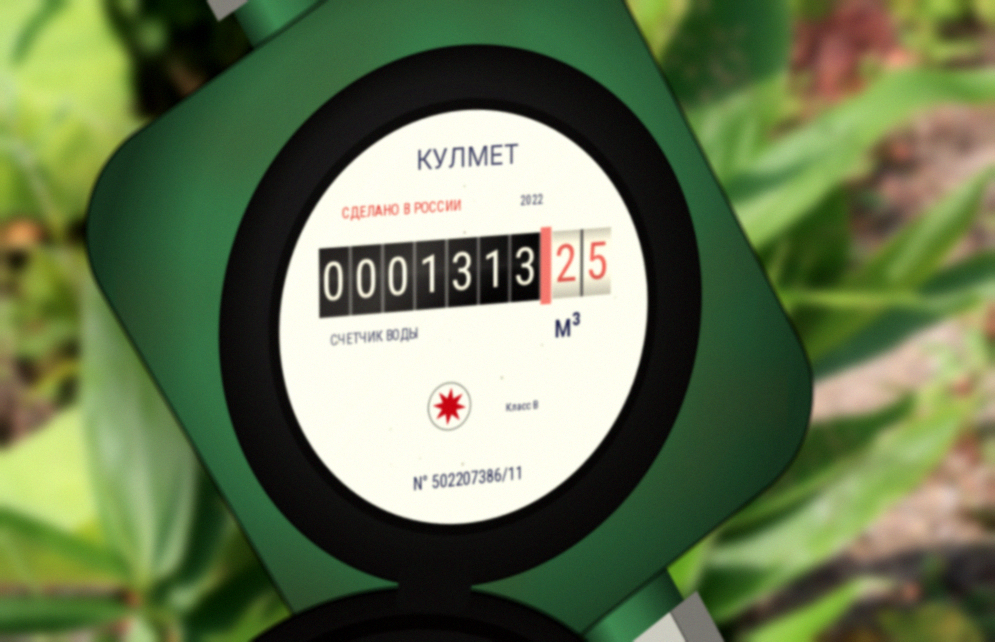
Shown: 1313.25 m³
